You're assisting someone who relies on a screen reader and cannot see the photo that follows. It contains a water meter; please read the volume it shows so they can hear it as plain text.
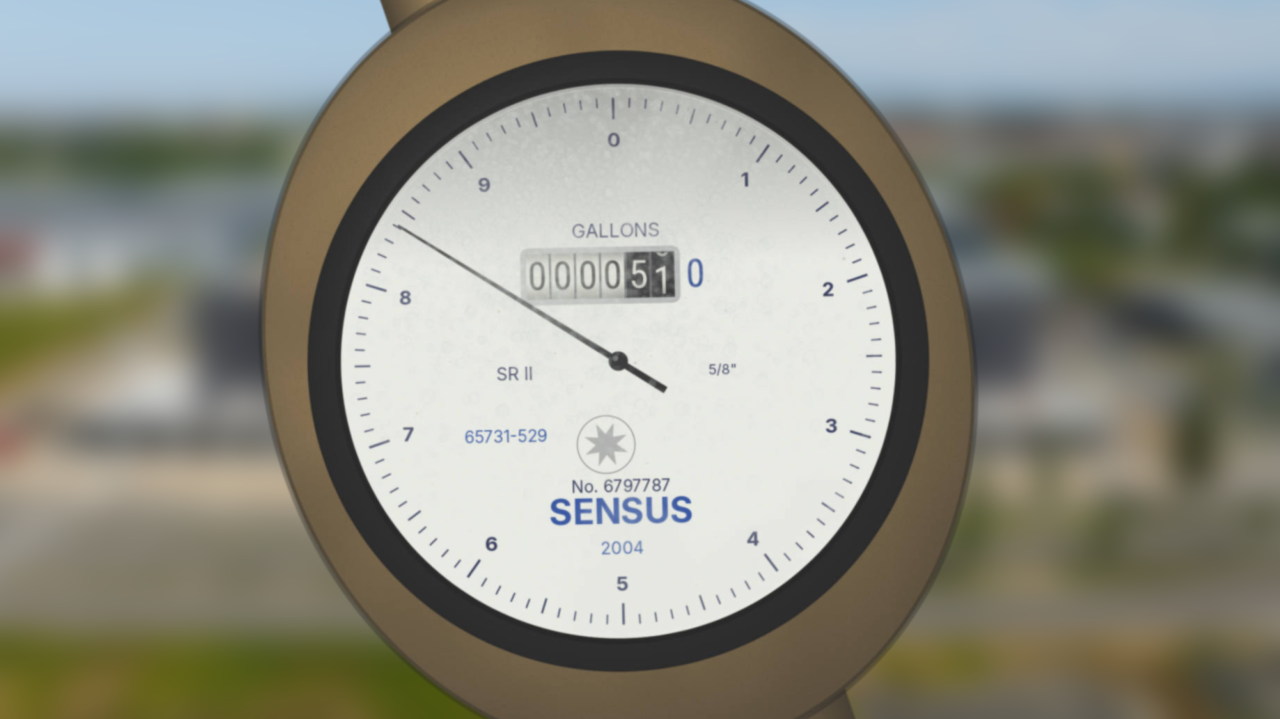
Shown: 508.4 gal
